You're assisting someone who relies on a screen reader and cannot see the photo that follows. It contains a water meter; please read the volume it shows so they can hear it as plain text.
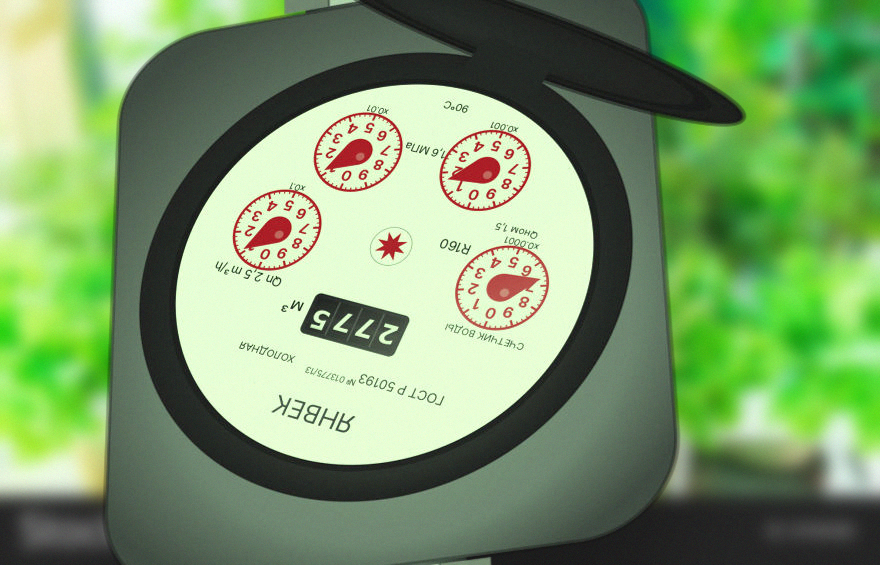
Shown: 2775.1116 m³
